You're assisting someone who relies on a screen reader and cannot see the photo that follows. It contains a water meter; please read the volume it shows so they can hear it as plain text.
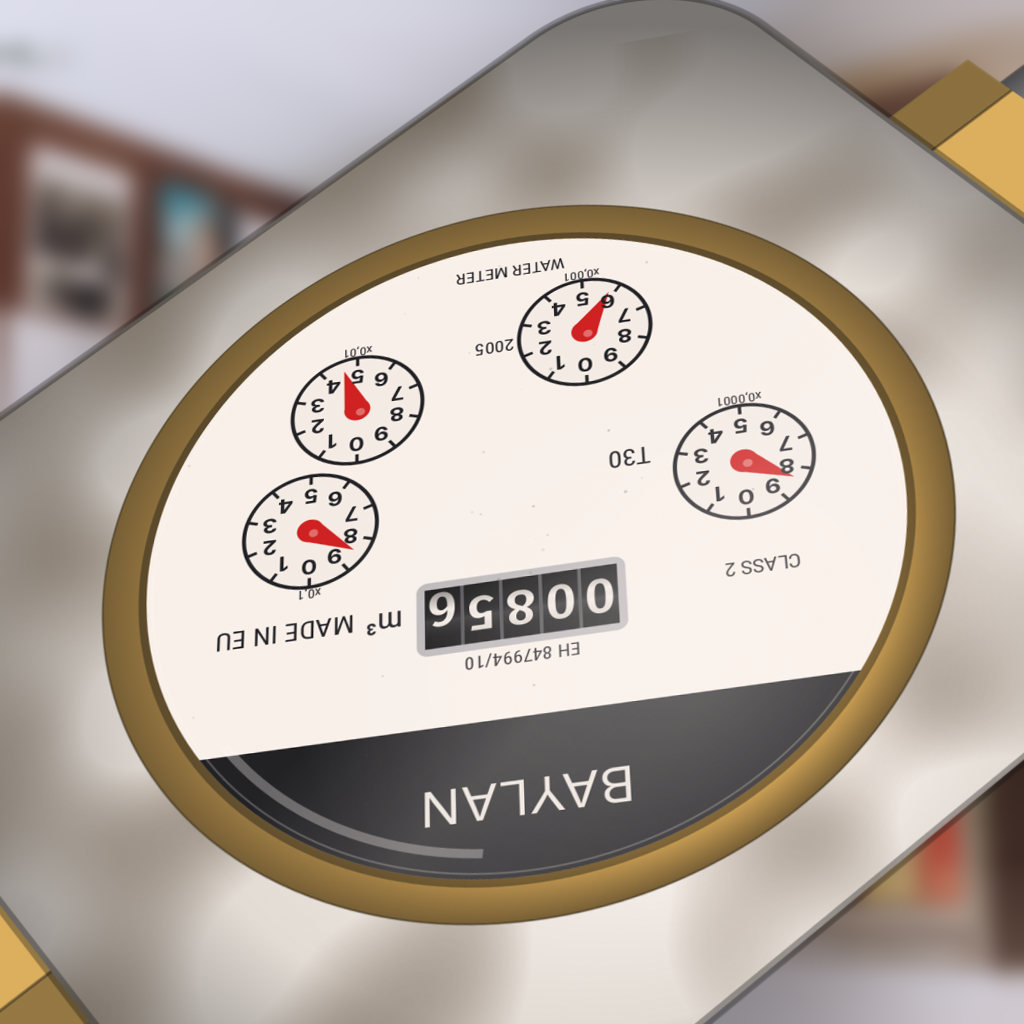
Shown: 855.8458 m³
